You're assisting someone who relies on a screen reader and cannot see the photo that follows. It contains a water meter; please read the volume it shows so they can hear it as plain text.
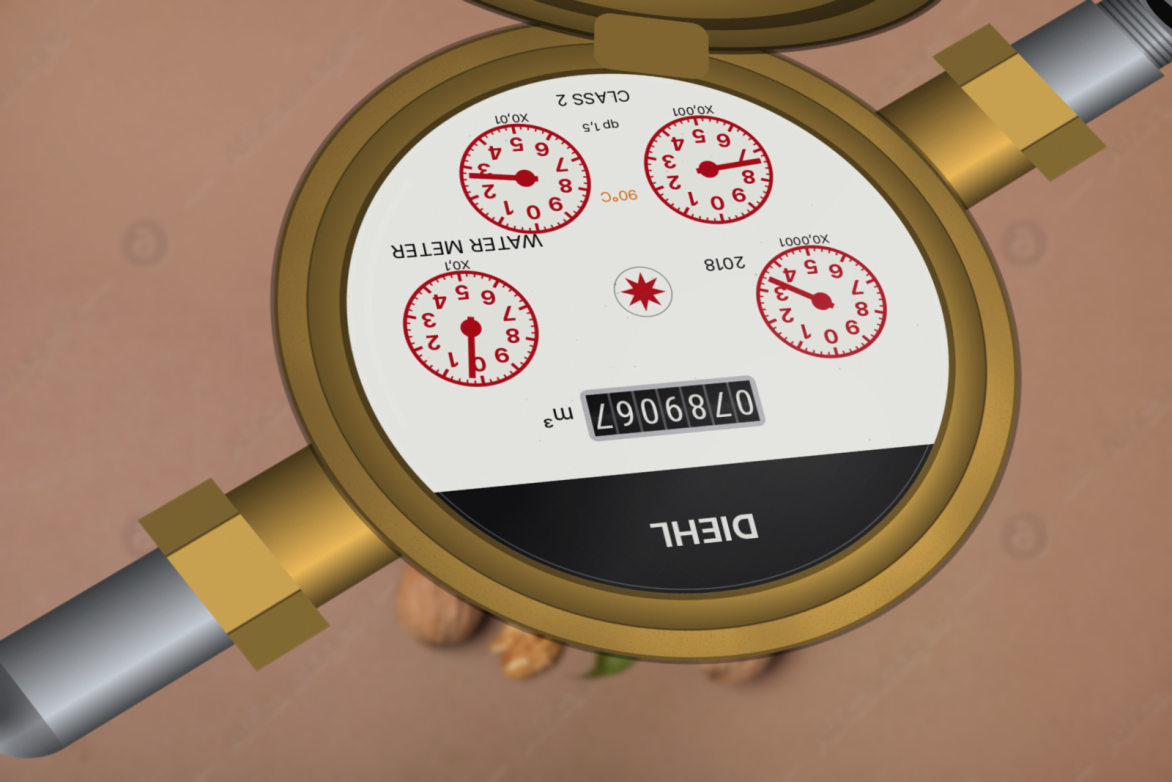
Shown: 789067.0273 m³
